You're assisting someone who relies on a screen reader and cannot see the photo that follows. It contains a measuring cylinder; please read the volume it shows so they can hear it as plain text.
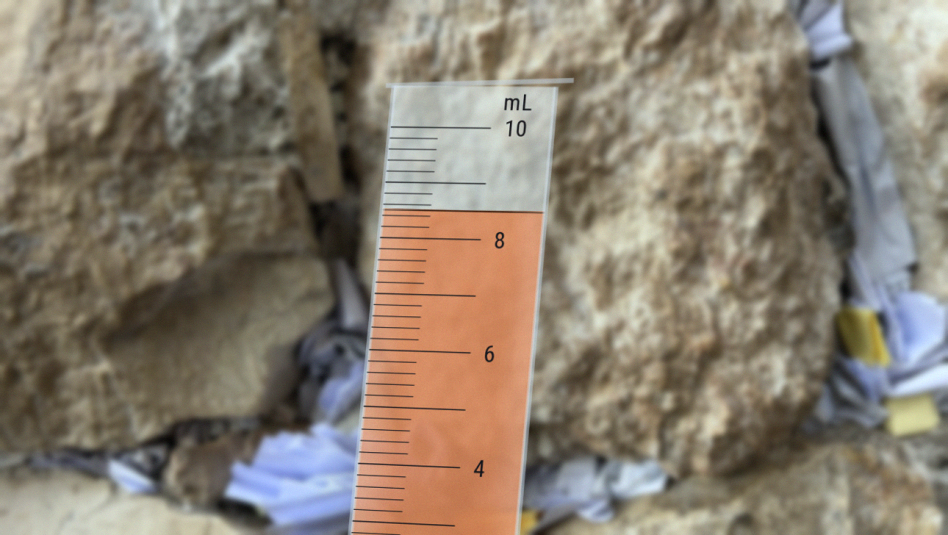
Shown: 8.5 mL
